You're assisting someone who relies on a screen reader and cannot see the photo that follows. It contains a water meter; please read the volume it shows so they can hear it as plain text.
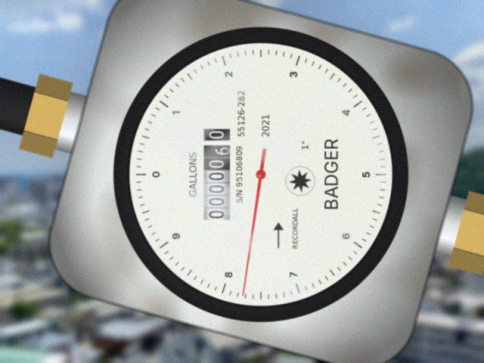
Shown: 57.7 gal
